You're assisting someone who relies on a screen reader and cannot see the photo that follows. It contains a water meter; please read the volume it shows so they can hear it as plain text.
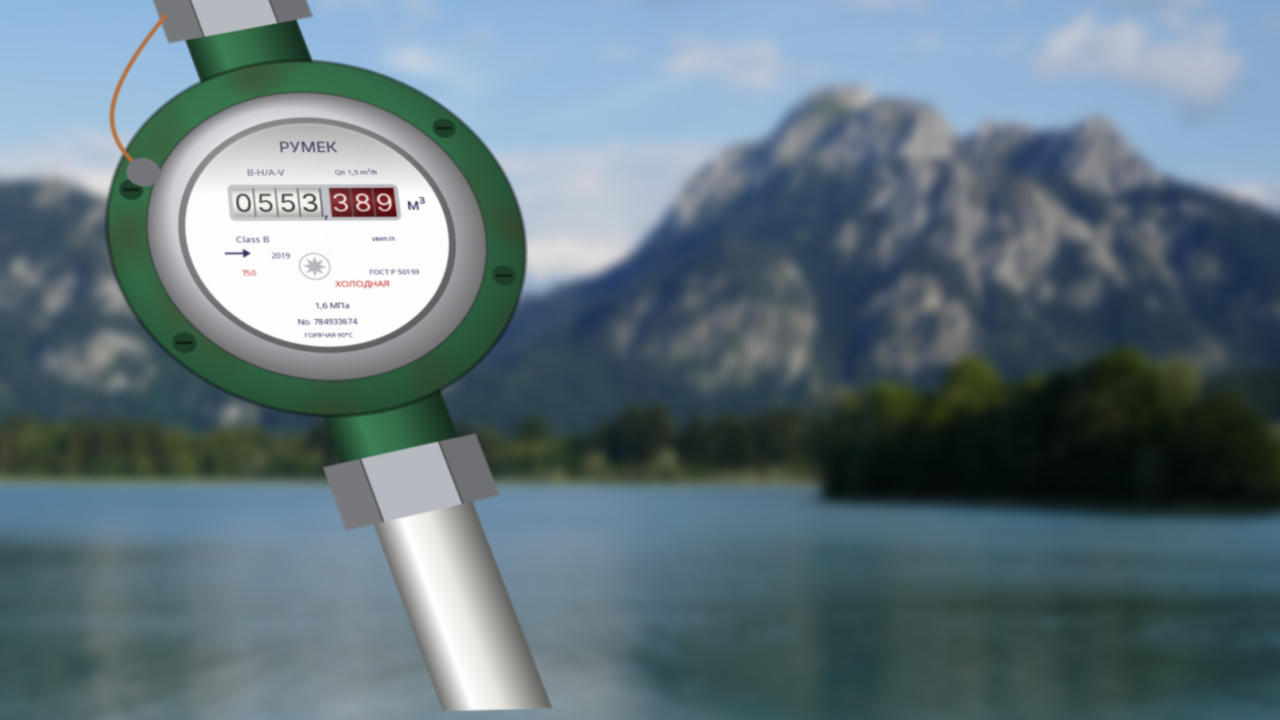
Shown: 553.389 m³
